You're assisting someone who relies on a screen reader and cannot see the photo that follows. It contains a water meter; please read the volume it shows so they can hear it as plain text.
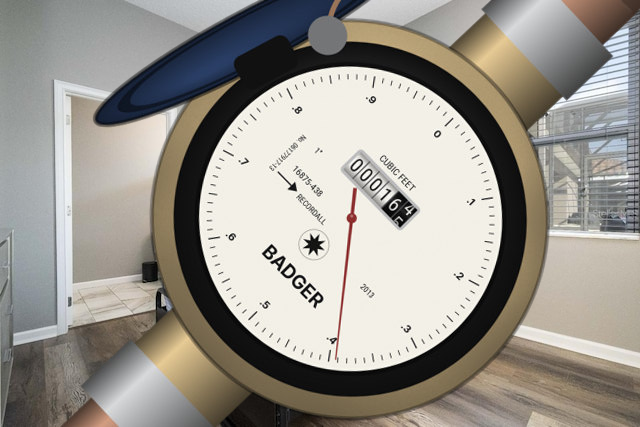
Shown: 164.39 ft³
